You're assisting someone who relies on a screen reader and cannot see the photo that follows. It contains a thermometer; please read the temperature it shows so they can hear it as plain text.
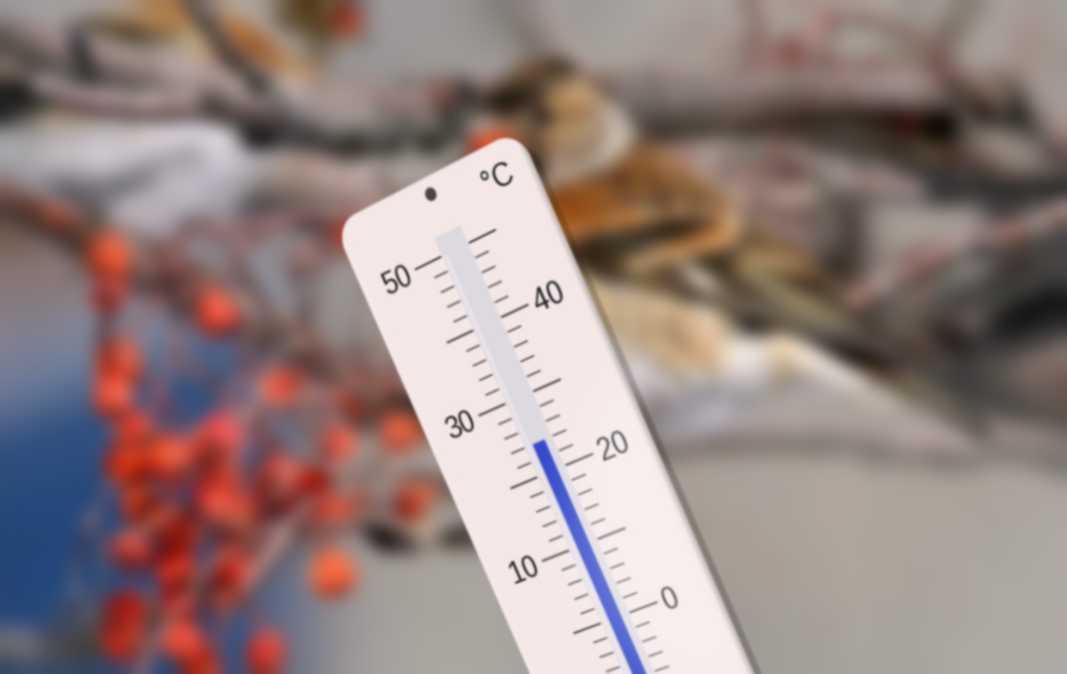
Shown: 24 °C
